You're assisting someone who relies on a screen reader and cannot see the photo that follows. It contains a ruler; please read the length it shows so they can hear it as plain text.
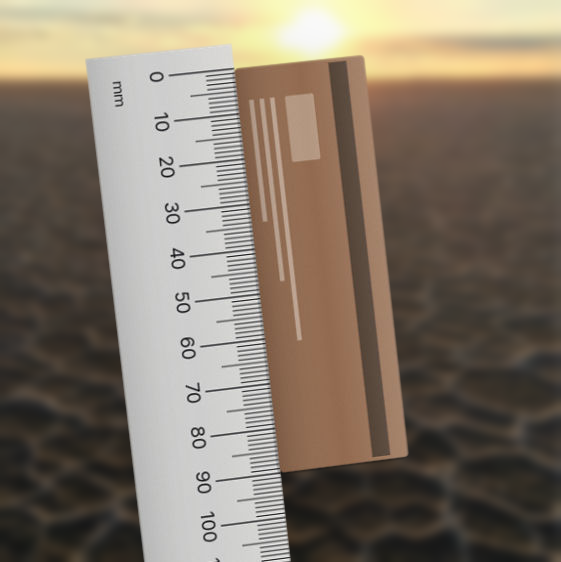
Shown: 90 mm
